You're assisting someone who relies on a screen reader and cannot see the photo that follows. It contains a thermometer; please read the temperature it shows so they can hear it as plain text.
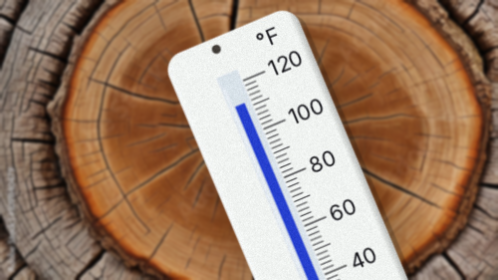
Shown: 112 °F
